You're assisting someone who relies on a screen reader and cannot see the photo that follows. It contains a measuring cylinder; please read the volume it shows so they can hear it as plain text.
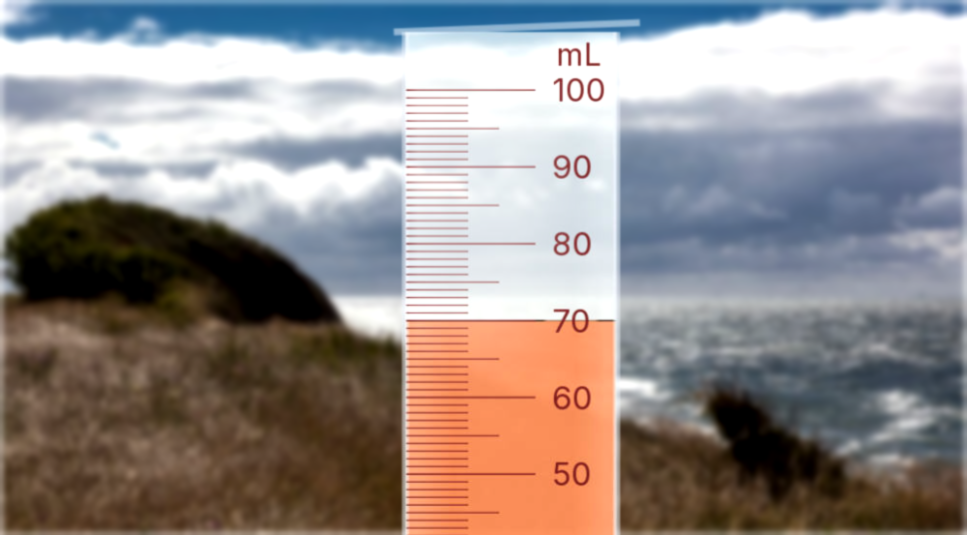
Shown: 70 mL
